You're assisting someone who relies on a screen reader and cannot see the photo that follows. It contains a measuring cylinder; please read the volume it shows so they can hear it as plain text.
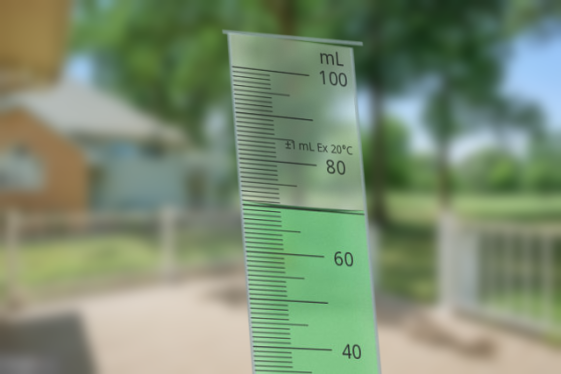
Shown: 70 mL
